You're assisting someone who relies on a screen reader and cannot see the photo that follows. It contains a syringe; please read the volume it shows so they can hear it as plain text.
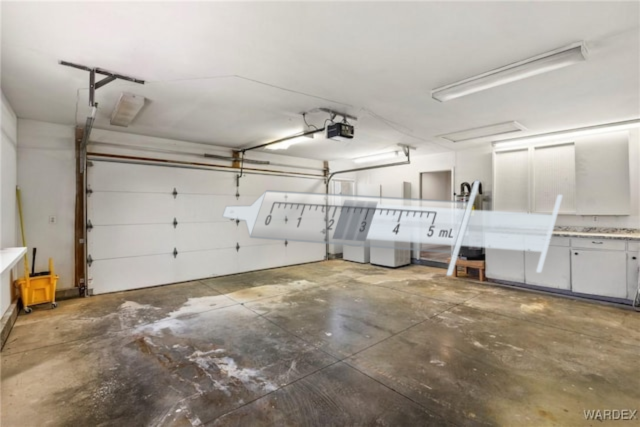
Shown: 2.2 mL
